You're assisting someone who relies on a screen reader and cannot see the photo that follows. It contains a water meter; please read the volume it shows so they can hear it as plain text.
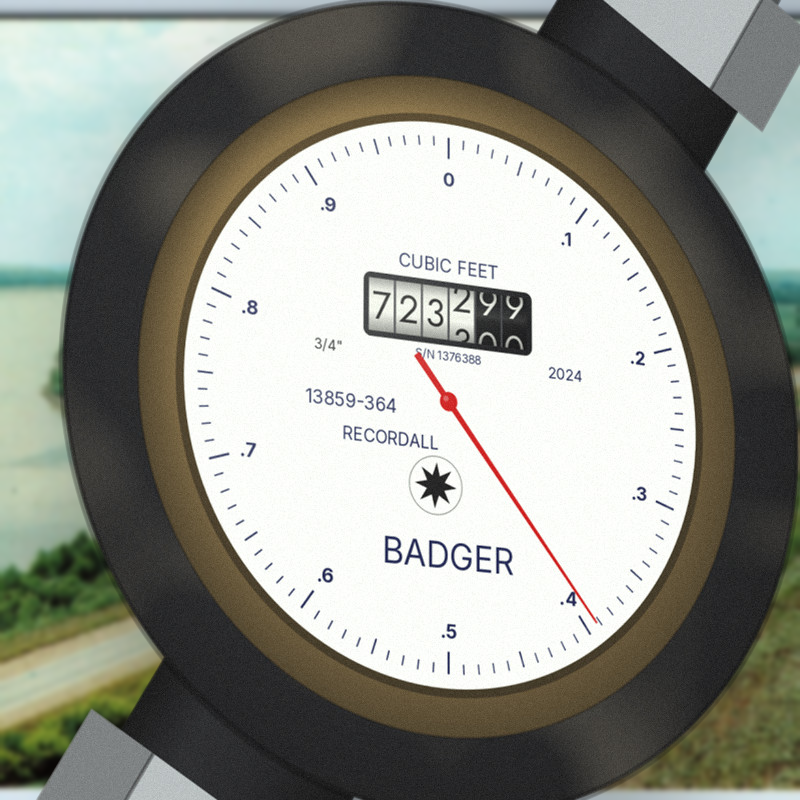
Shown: 723299.39 ft³
